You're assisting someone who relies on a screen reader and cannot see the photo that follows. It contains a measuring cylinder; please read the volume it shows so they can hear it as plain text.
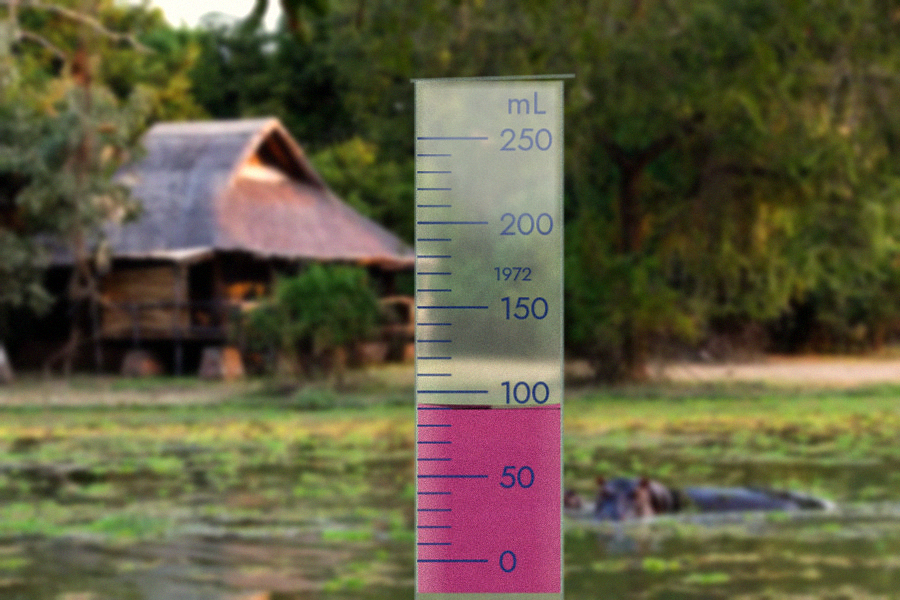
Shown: 90 mL
